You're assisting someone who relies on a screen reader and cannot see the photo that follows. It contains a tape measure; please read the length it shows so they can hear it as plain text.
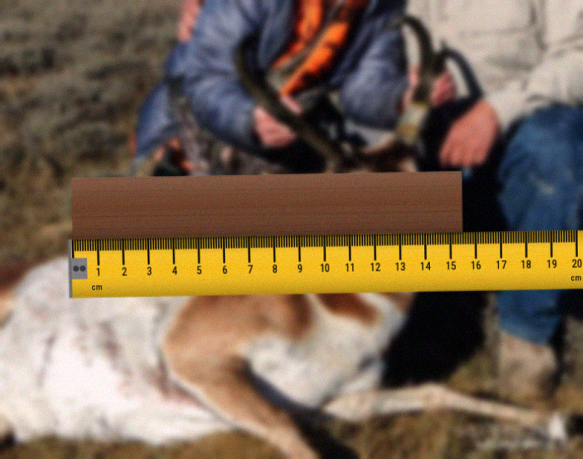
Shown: 15.5 cm
